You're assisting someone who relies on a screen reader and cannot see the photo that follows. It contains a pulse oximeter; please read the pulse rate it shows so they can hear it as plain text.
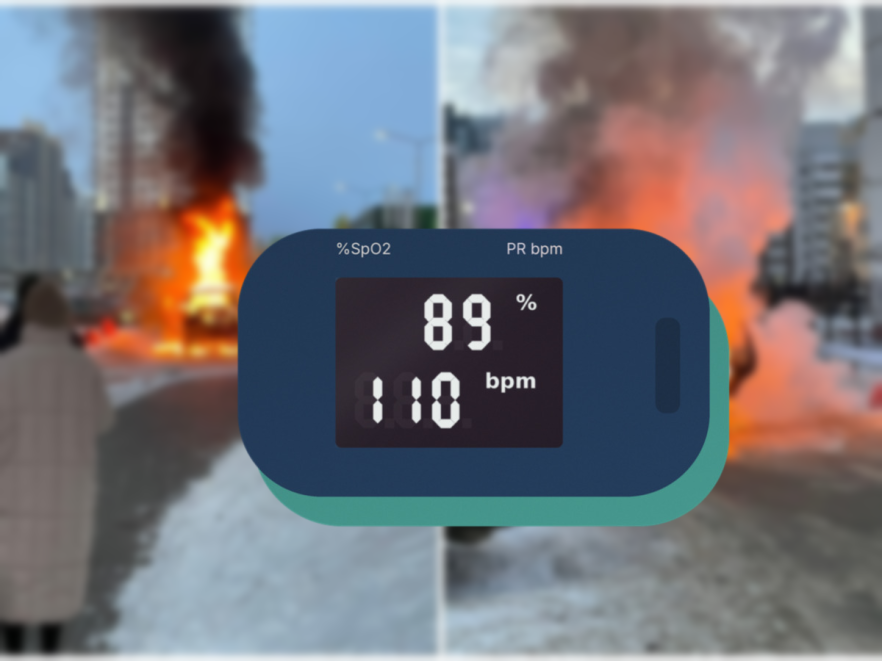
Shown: 110 bpm
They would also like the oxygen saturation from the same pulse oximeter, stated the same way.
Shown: 89 %
